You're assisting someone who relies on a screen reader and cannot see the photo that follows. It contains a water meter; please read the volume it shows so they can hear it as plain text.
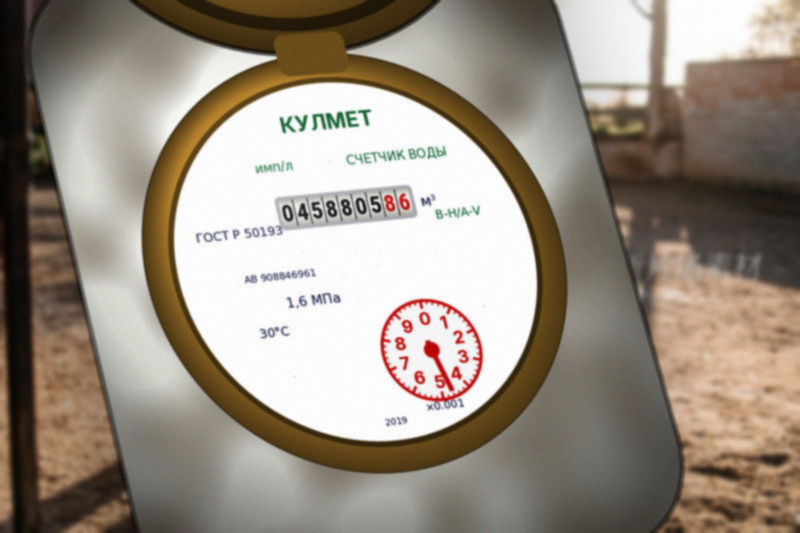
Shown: 458805.864 m³
